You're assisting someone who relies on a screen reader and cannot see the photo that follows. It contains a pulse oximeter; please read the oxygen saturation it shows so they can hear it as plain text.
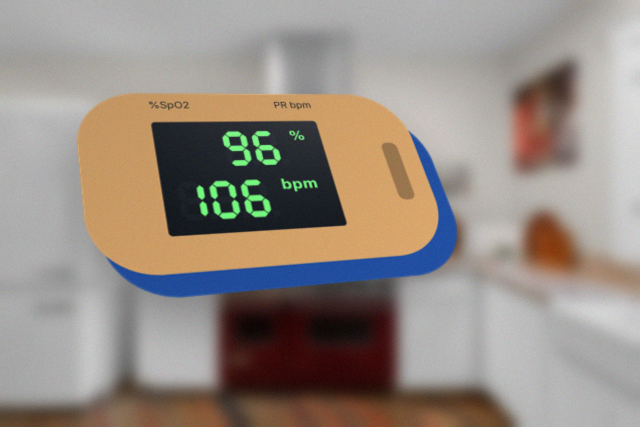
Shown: 96 %
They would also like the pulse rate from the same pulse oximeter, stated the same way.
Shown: 106 bpm
